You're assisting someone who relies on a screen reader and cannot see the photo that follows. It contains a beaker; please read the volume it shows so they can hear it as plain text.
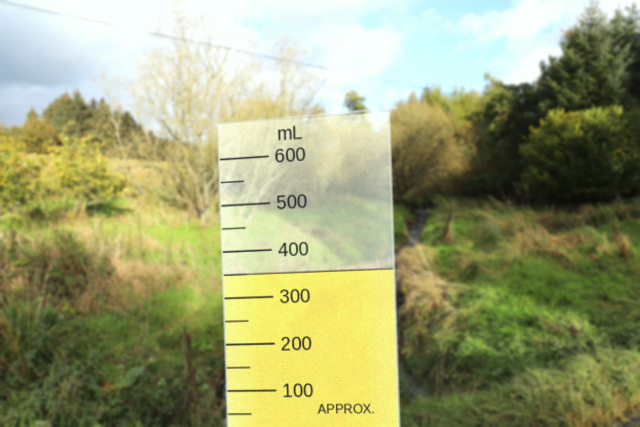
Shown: 350 mL
